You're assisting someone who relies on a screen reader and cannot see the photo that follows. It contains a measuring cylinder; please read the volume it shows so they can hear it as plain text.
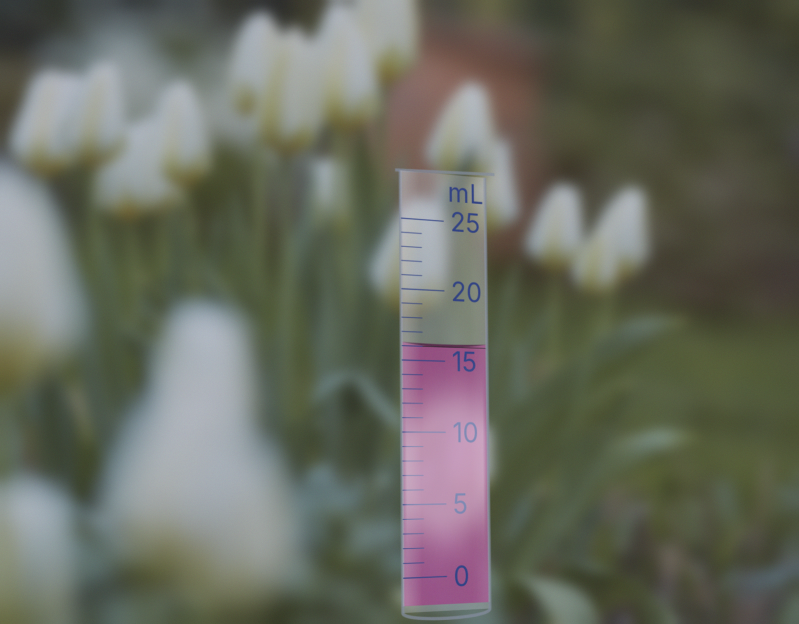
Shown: 16 mL
